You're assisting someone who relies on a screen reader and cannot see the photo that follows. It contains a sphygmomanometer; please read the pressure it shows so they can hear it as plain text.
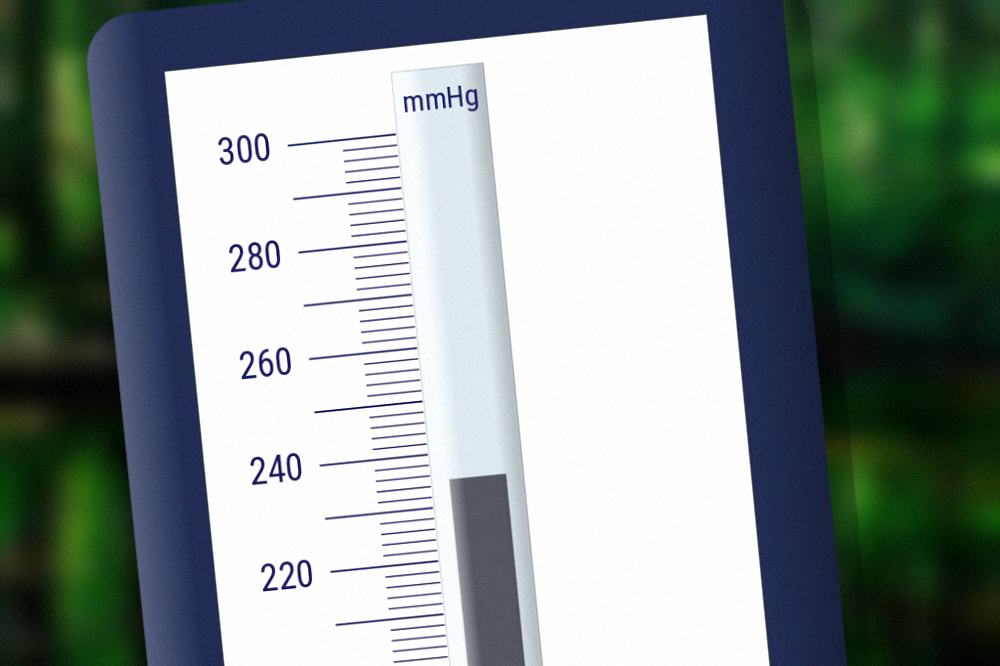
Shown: 235 mmHg
